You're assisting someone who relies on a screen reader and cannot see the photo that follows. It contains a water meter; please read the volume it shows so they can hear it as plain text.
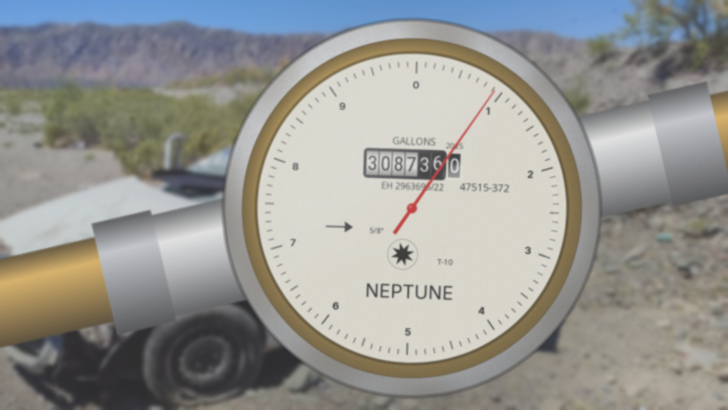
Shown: 3087360.9 gal
